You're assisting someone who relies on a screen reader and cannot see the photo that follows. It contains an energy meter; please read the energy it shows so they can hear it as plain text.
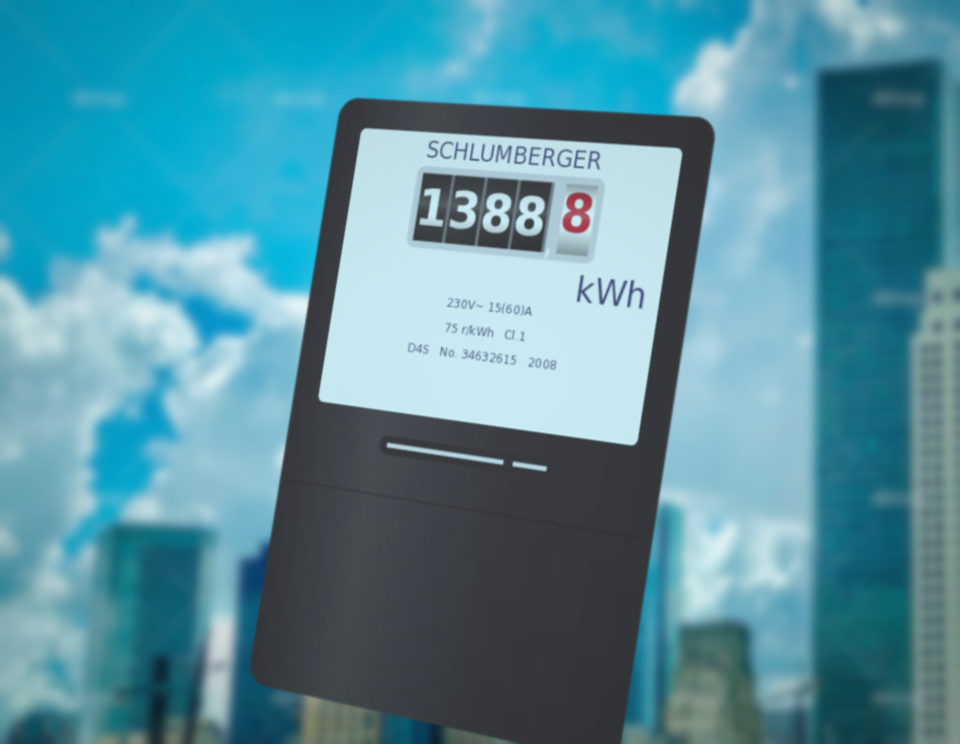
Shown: 1388.8 kWh
